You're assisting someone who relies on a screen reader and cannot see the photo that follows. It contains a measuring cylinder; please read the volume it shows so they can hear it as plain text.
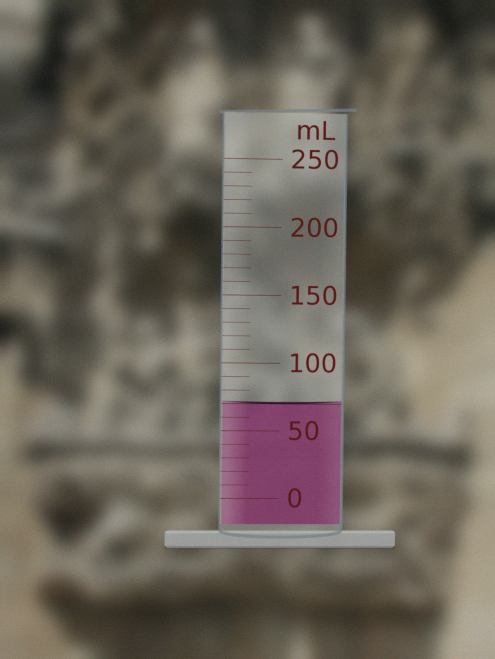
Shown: 70 mL
